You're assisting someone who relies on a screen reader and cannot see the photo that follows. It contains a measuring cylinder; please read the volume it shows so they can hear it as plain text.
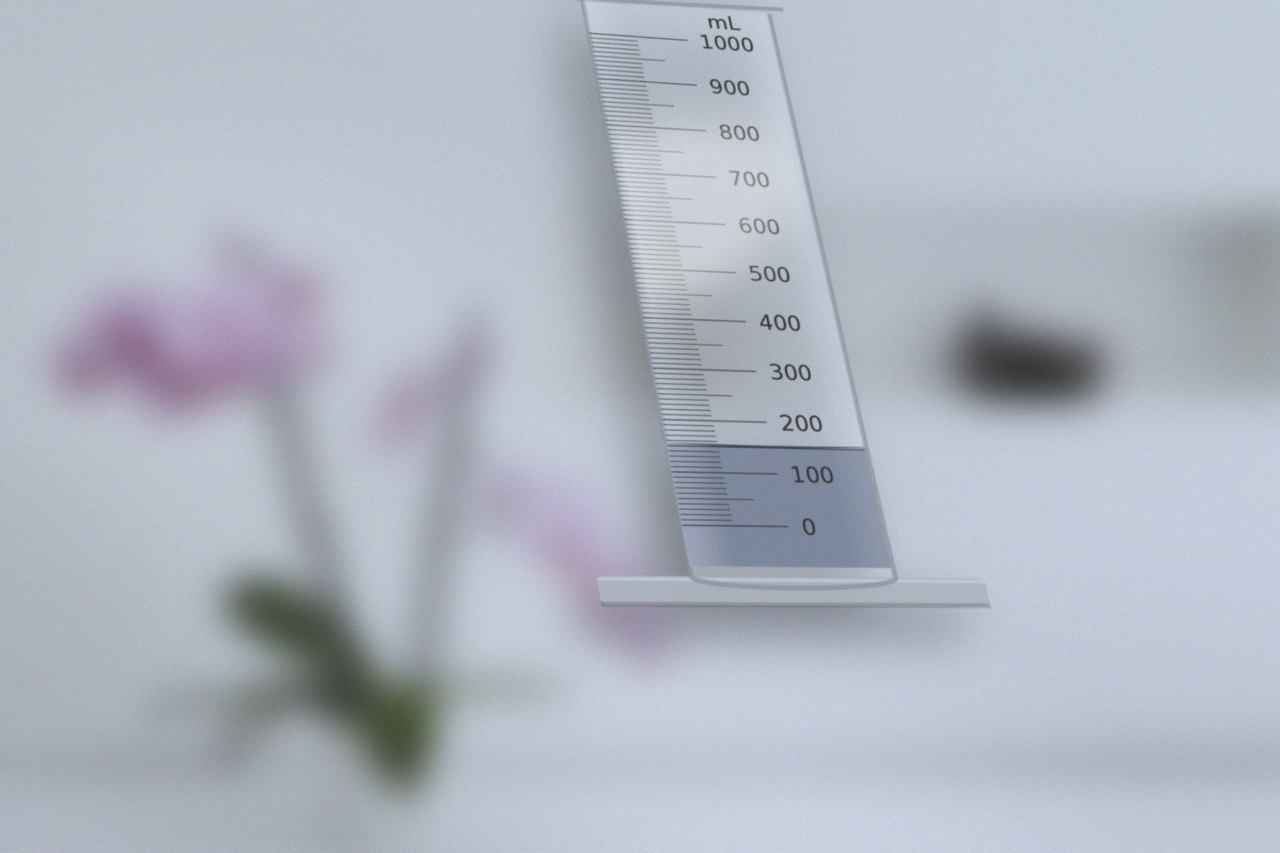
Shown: 150 mL
